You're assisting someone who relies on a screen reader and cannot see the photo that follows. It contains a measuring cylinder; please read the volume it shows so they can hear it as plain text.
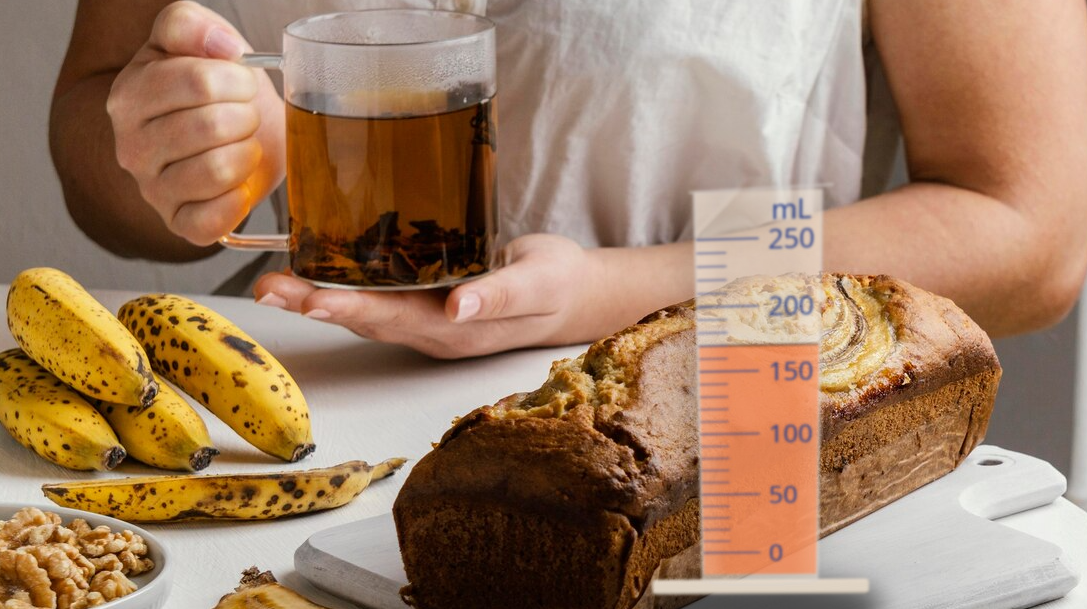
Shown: 170 mL
